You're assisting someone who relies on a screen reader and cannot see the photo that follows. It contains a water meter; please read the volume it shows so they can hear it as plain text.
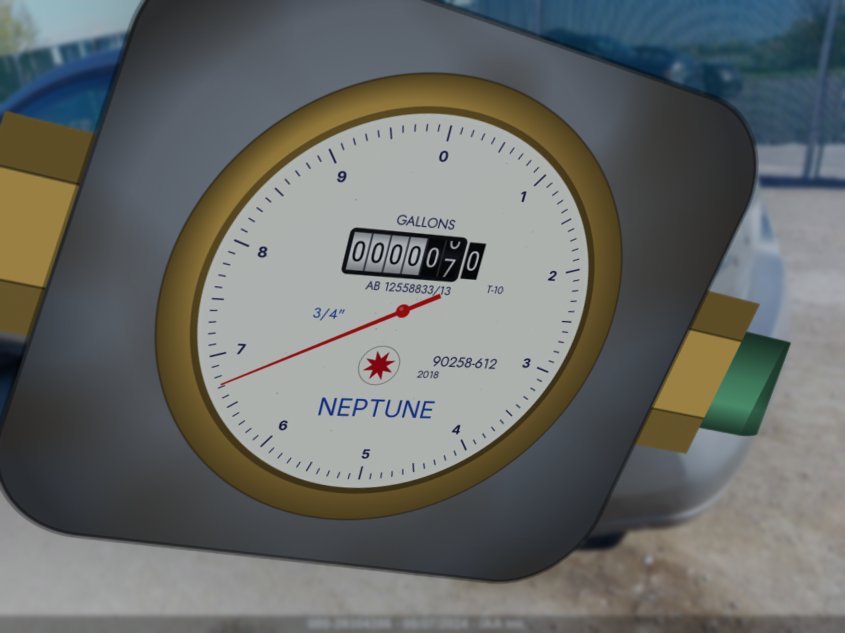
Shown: 66.7 gal
